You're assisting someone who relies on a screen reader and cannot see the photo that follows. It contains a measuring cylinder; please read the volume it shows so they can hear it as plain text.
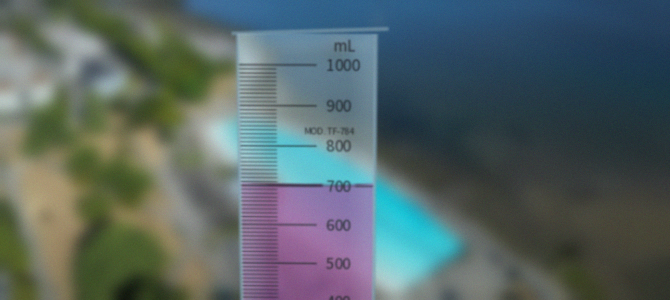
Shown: 700 mL
